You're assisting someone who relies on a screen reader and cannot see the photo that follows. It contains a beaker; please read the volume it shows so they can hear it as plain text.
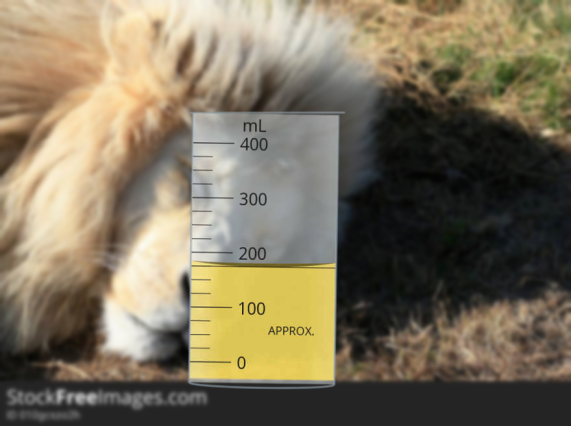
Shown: 175 mL
